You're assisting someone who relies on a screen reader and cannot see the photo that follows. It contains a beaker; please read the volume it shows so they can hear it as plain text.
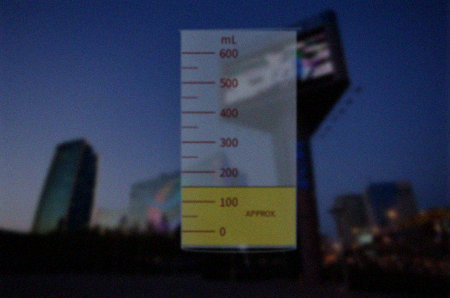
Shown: 150 mL
